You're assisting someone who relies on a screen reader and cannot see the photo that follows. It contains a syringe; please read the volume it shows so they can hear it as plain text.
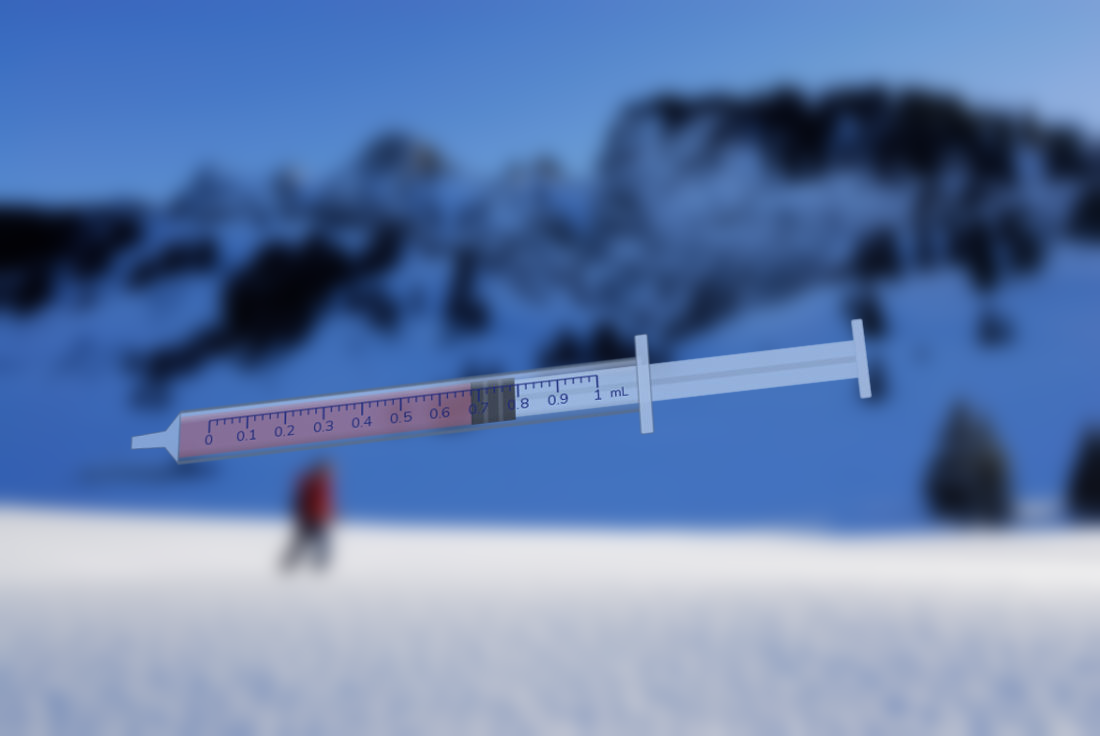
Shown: 0.68 mL
